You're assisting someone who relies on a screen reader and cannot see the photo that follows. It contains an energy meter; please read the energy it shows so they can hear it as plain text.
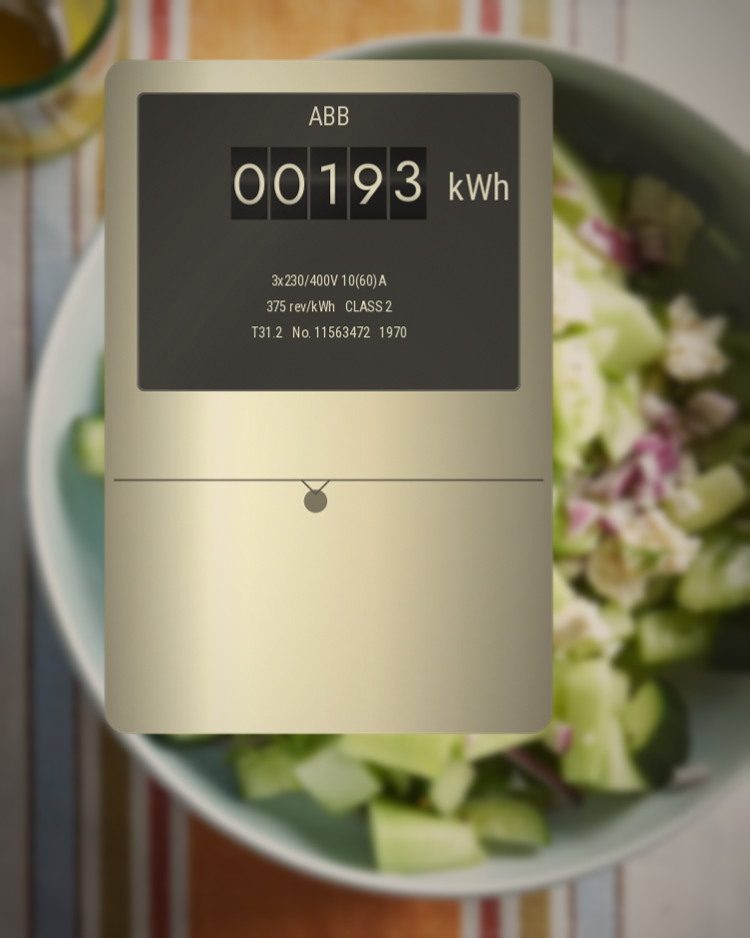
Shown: 193 kWh
